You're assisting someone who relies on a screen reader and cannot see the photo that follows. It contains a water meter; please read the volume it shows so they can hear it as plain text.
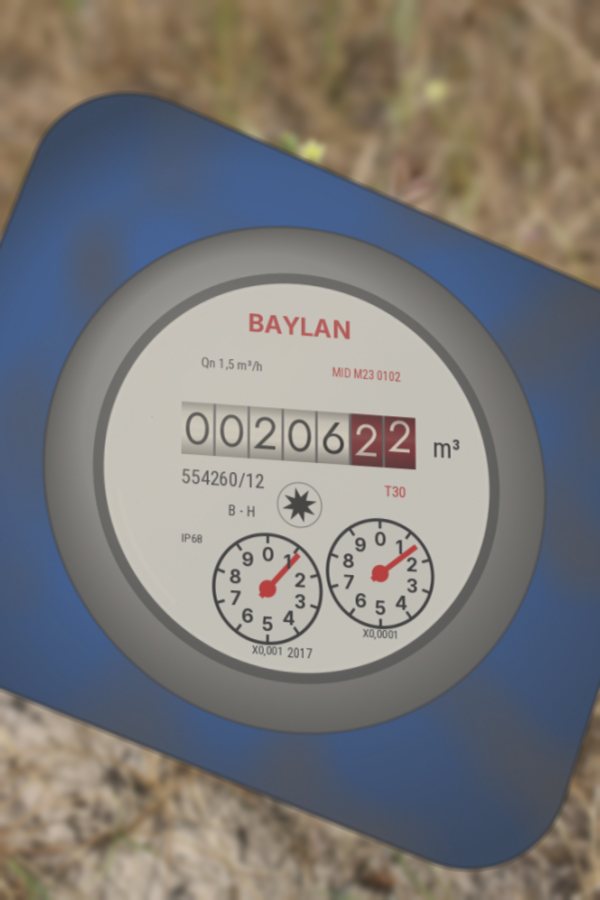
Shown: 206.2211 m³
